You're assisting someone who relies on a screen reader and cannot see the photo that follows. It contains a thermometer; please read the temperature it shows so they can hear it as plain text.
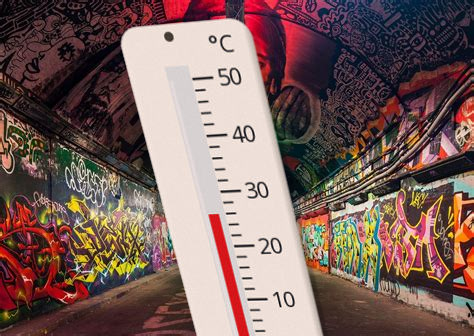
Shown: 26 °C
